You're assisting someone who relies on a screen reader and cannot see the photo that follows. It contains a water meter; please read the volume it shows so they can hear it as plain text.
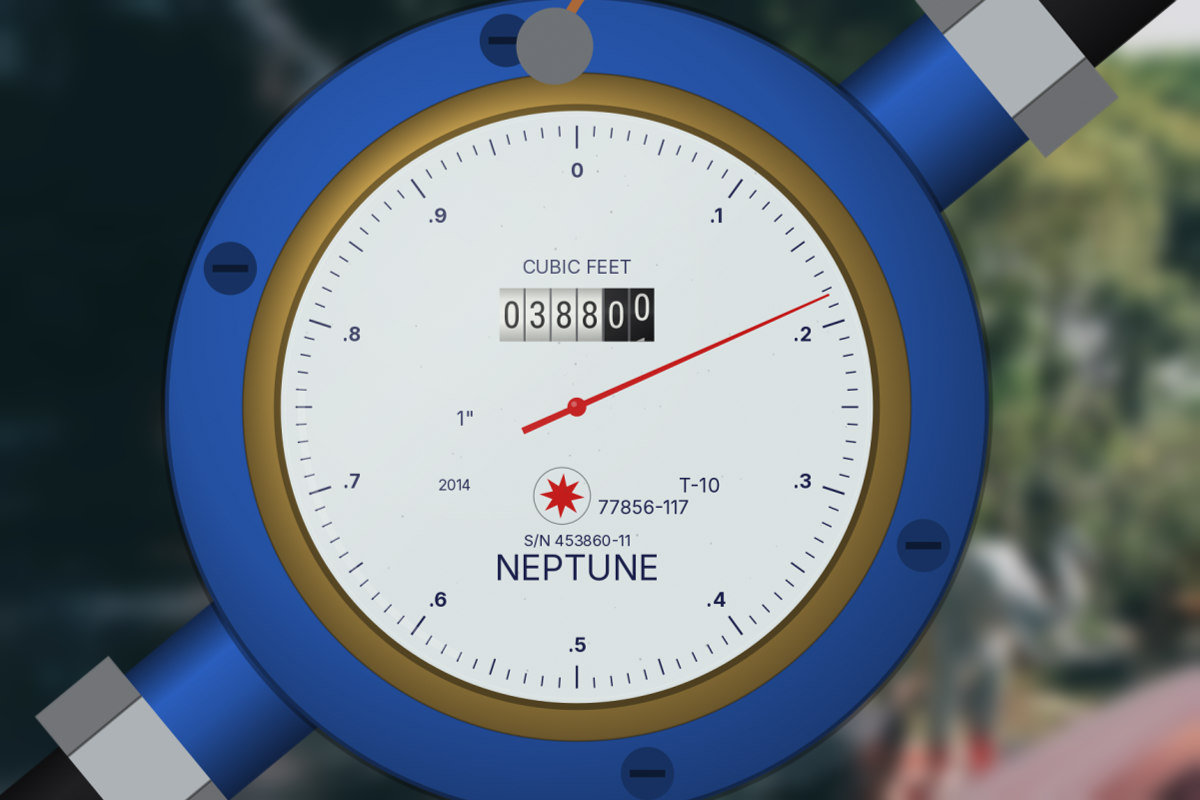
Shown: 38800.18 ft³
